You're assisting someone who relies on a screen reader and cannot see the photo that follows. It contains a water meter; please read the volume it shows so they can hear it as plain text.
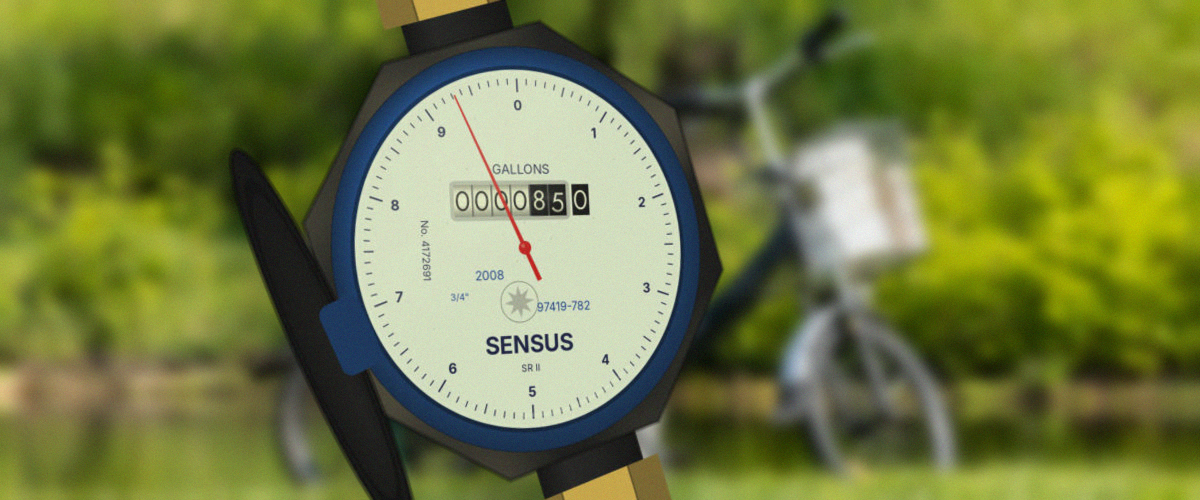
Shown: 849.3 gal
